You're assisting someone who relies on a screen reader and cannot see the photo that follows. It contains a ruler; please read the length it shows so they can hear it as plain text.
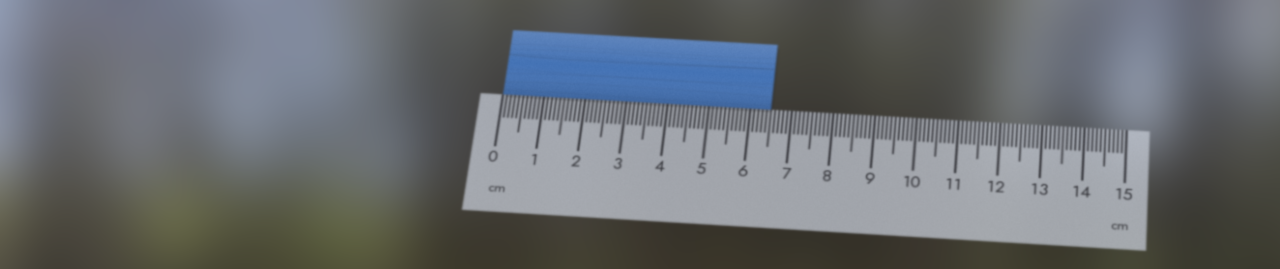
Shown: 6.5 cm
